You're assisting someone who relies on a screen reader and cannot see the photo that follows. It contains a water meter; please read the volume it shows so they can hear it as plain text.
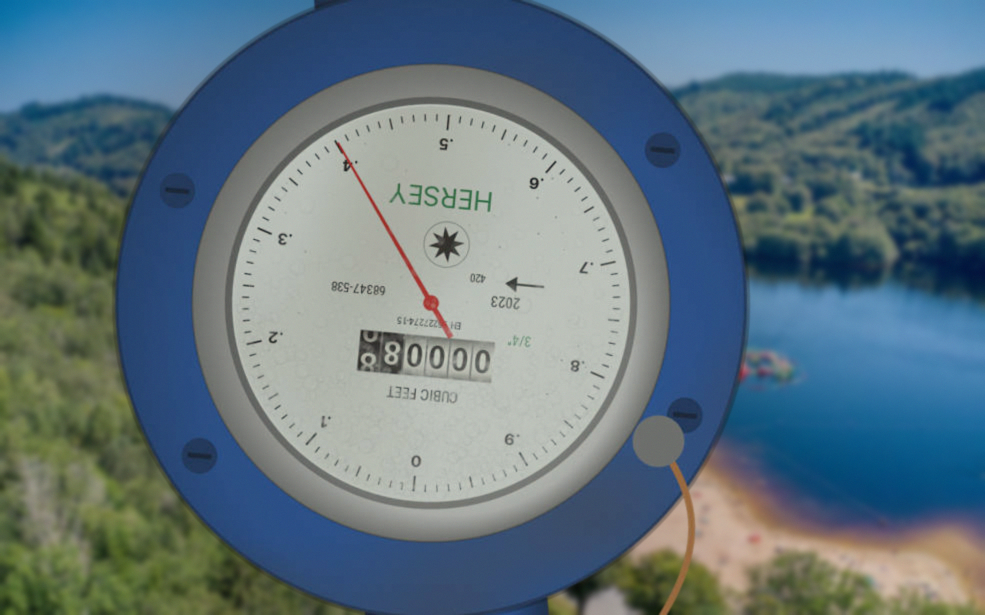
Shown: 88.40 ft³
